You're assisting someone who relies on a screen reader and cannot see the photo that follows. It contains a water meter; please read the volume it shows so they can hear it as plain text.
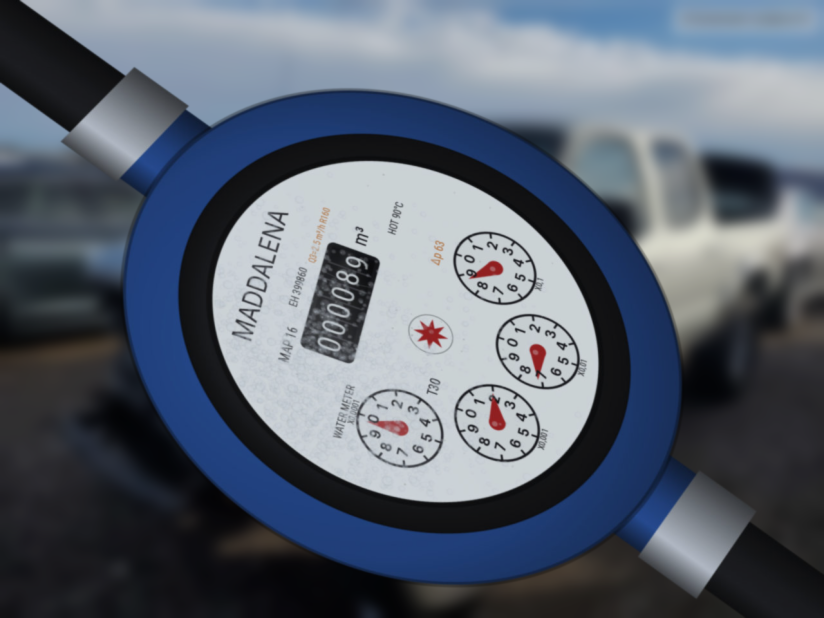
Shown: 88.8719 m³
